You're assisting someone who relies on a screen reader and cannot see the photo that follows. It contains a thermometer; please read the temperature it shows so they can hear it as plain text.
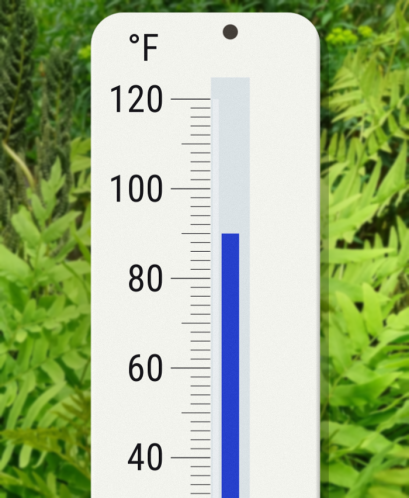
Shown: 90 °F
